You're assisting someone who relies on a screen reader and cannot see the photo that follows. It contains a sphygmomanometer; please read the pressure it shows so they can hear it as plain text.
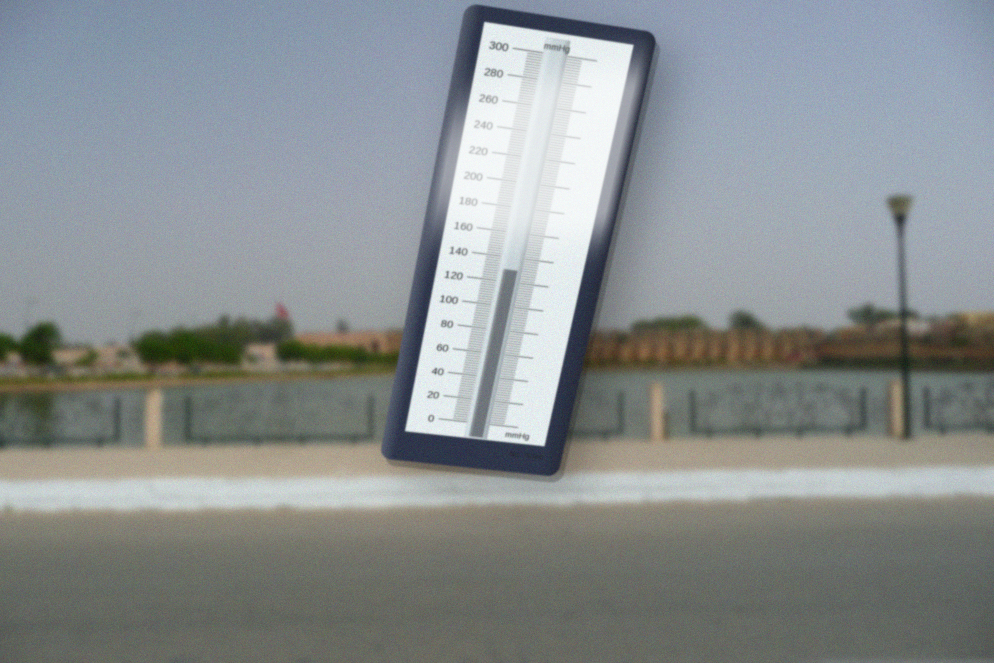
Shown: 130 mmHg
